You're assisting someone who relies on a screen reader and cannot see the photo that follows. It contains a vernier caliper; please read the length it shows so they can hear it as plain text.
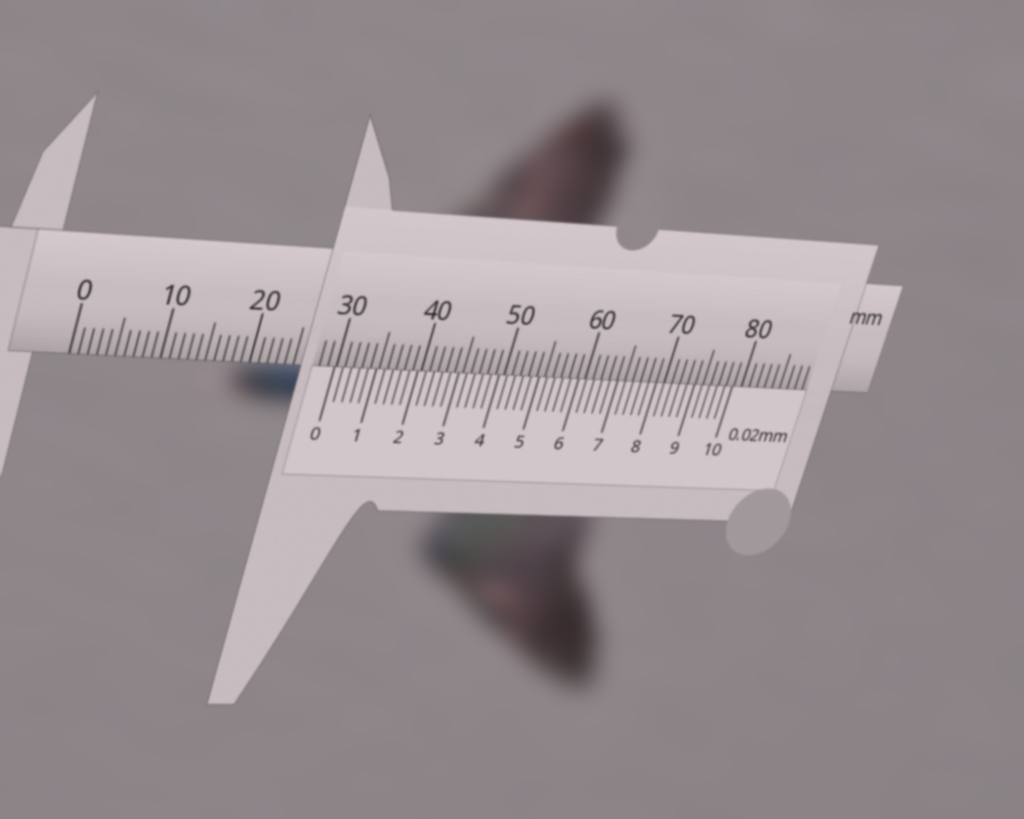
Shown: 29.8 mm
